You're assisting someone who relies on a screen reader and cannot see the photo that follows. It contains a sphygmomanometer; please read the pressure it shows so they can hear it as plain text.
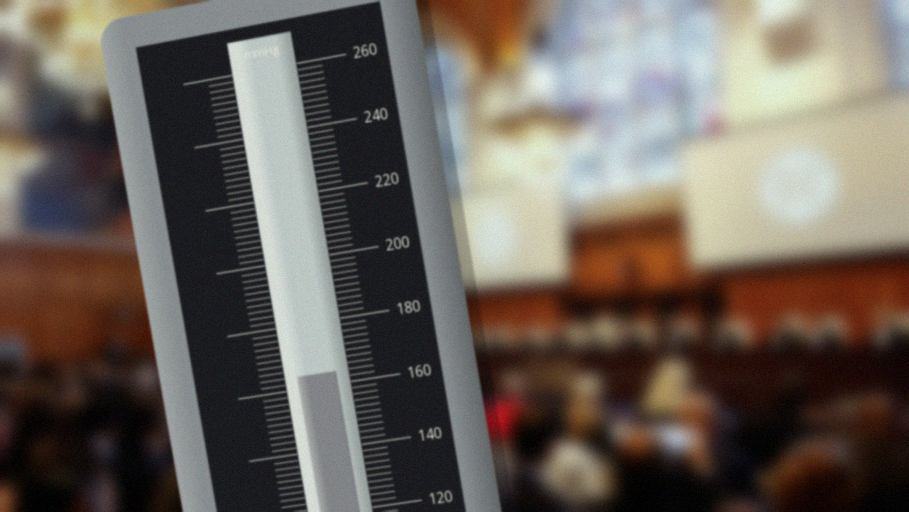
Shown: 164 mmHg
